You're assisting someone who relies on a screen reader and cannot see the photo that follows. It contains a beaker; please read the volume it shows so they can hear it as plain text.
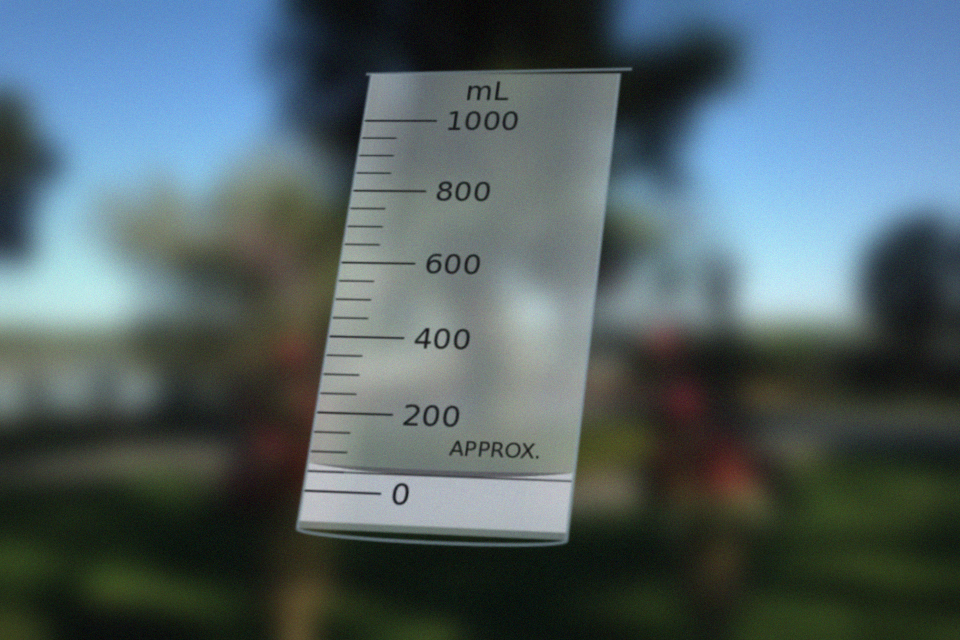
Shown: 50 mL
